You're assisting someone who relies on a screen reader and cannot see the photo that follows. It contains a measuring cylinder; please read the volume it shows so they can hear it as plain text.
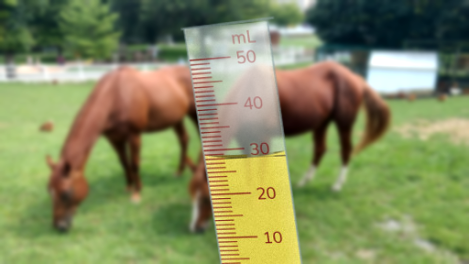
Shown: 28 mL
